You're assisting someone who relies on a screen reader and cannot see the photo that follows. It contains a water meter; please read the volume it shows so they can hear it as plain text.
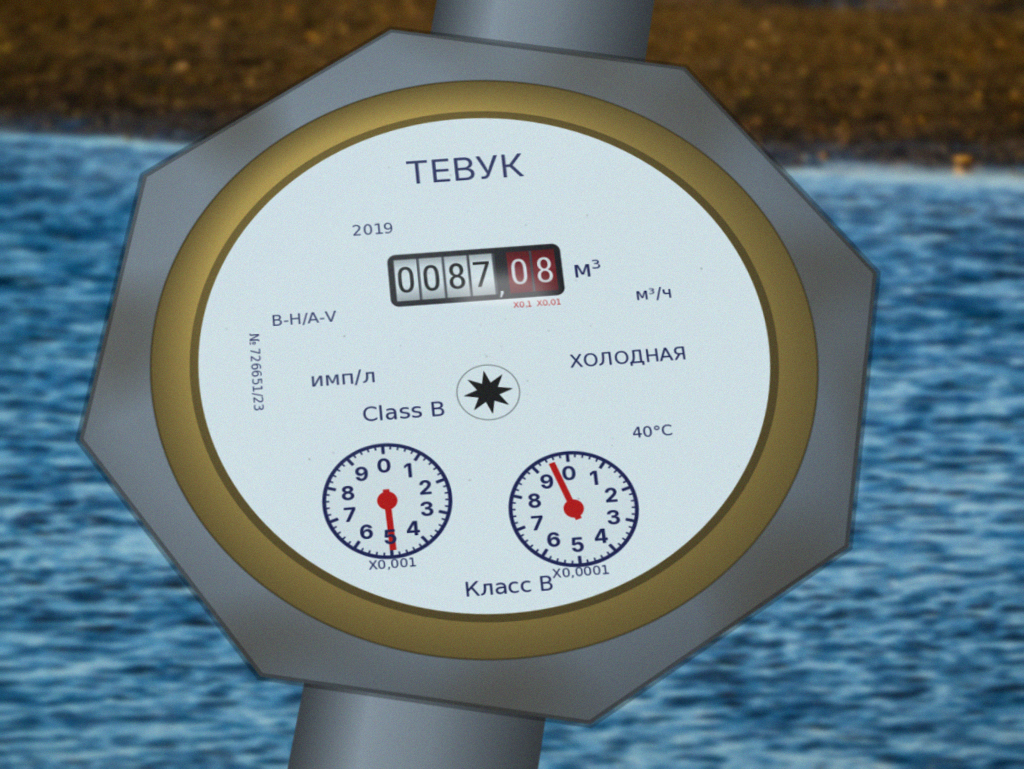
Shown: 87.0849 m³
